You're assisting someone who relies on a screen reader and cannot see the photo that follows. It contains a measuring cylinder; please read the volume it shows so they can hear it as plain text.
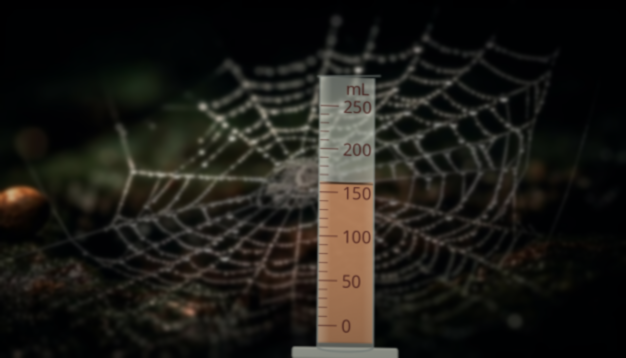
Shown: 160 mL
